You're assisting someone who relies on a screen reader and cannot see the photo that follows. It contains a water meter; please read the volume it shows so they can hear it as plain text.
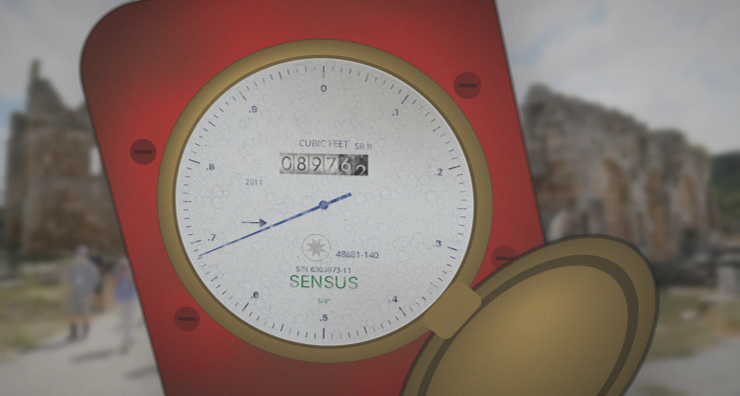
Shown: 89761.68 ft³
